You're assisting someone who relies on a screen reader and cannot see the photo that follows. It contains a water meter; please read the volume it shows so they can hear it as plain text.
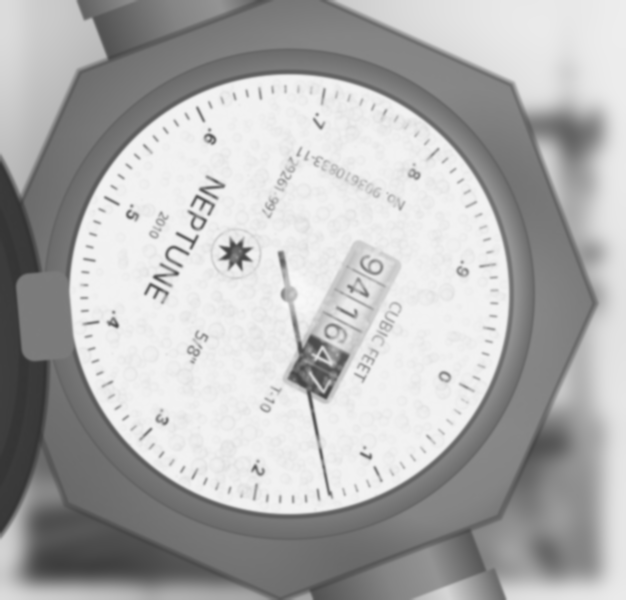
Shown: 941647.14 ft³
